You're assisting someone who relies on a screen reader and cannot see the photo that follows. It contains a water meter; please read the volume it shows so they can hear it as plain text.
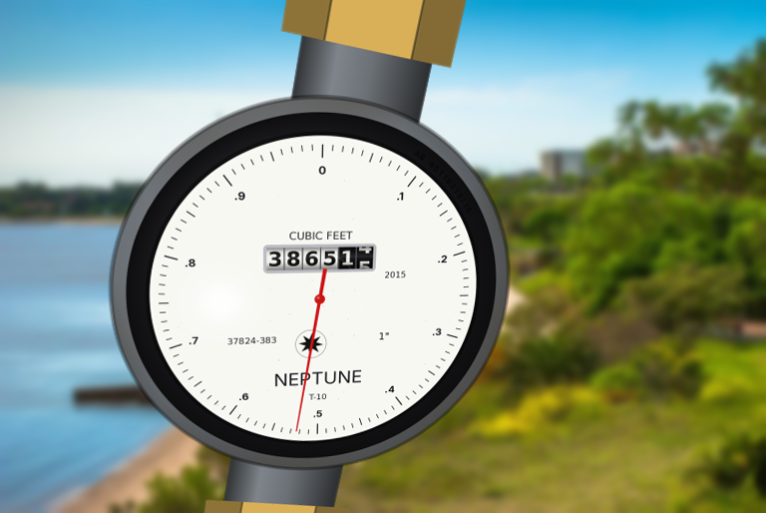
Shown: 386514.52 ft³
